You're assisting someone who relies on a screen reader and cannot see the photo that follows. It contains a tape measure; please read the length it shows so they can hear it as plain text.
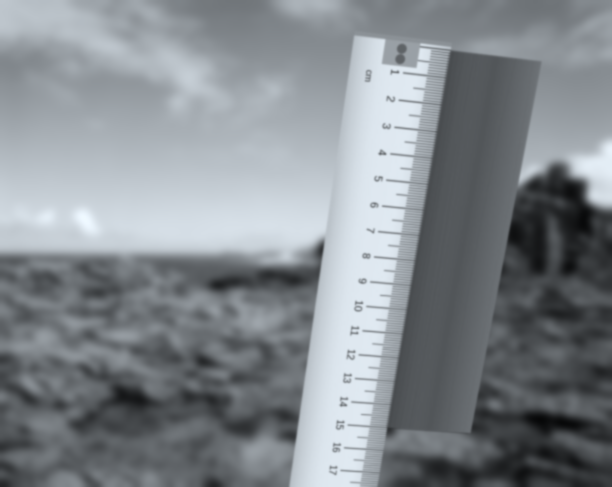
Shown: 15 cm
